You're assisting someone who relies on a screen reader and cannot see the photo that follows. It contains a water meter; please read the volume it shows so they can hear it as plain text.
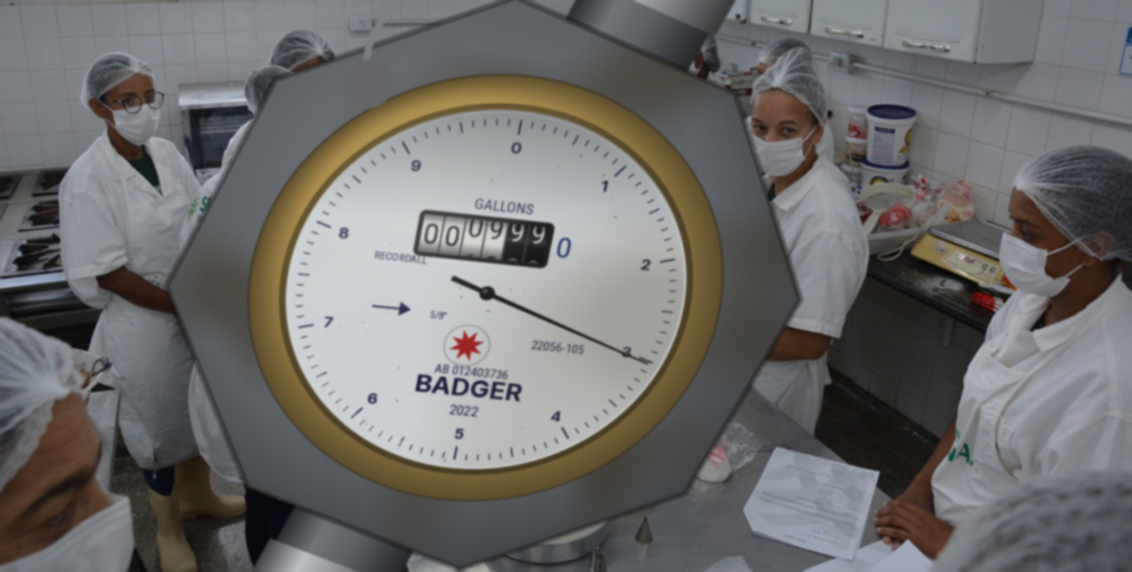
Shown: 9993.0 gal
